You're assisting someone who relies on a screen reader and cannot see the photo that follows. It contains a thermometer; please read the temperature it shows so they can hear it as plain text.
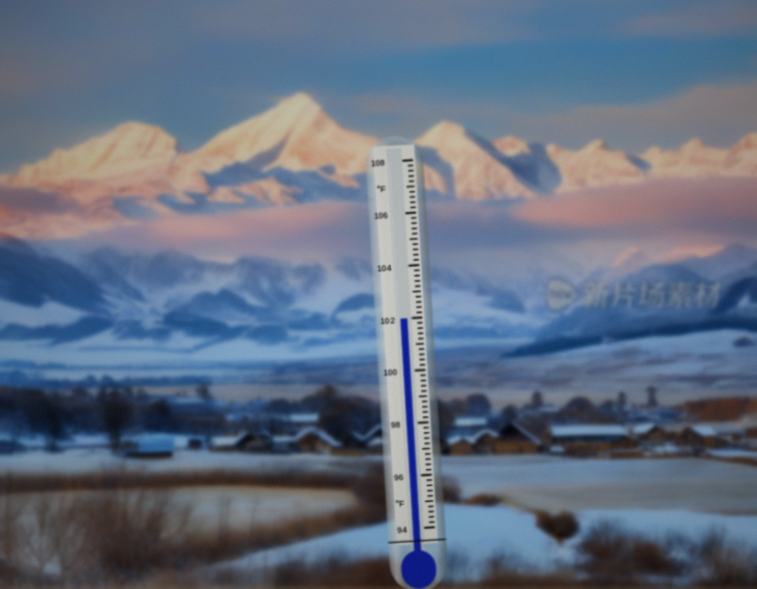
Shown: 102 °F
